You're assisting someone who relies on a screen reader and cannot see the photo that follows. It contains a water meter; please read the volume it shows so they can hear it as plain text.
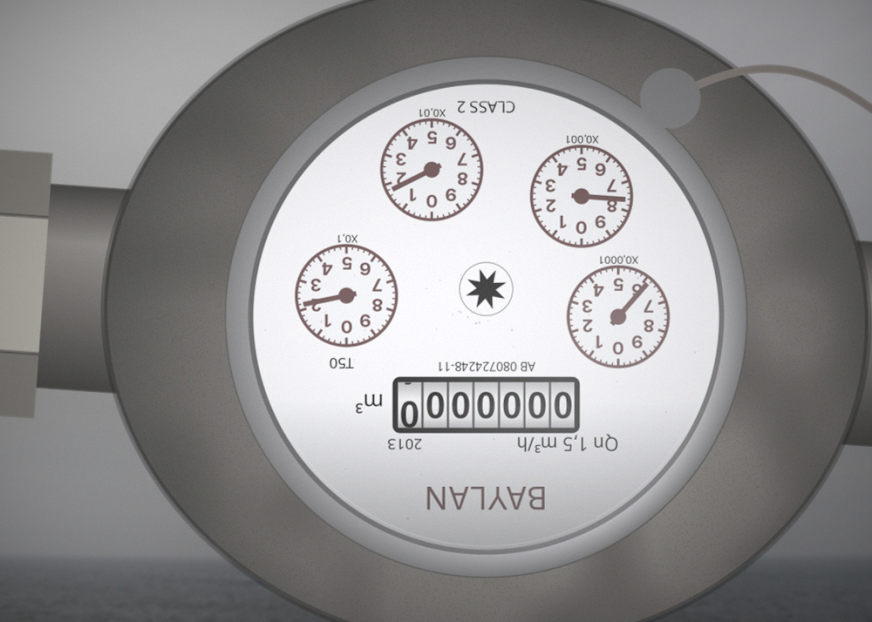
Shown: 0.2176 m³
